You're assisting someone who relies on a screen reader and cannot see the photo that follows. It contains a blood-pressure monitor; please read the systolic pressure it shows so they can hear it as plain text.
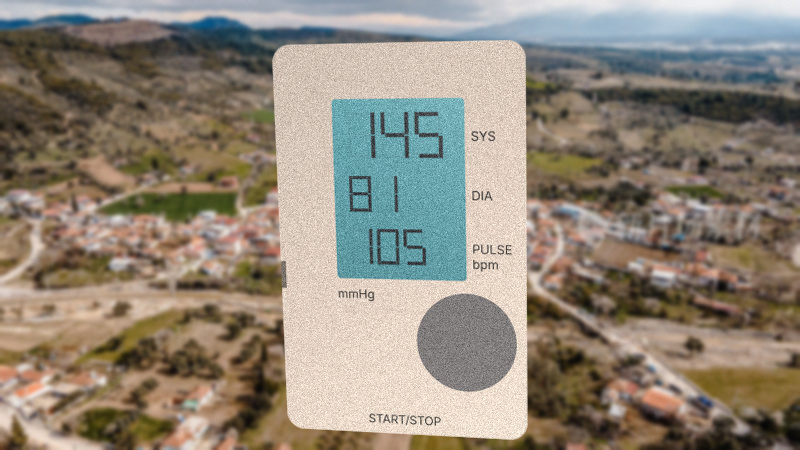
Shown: 145 mmHg
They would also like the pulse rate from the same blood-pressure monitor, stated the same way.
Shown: 105 bpm
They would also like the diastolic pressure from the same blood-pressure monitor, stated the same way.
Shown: 81 mmHg
